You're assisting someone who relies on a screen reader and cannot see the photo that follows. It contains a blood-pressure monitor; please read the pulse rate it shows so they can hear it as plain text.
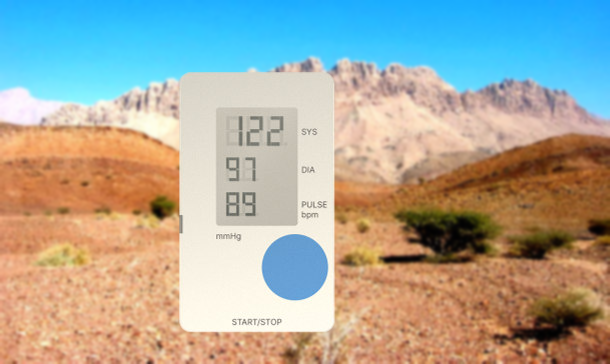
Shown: 89 bpm
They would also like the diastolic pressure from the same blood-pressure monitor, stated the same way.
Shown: 97 mmHg
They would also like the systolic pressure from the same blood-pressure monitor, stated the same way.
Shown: 122 mmHg
